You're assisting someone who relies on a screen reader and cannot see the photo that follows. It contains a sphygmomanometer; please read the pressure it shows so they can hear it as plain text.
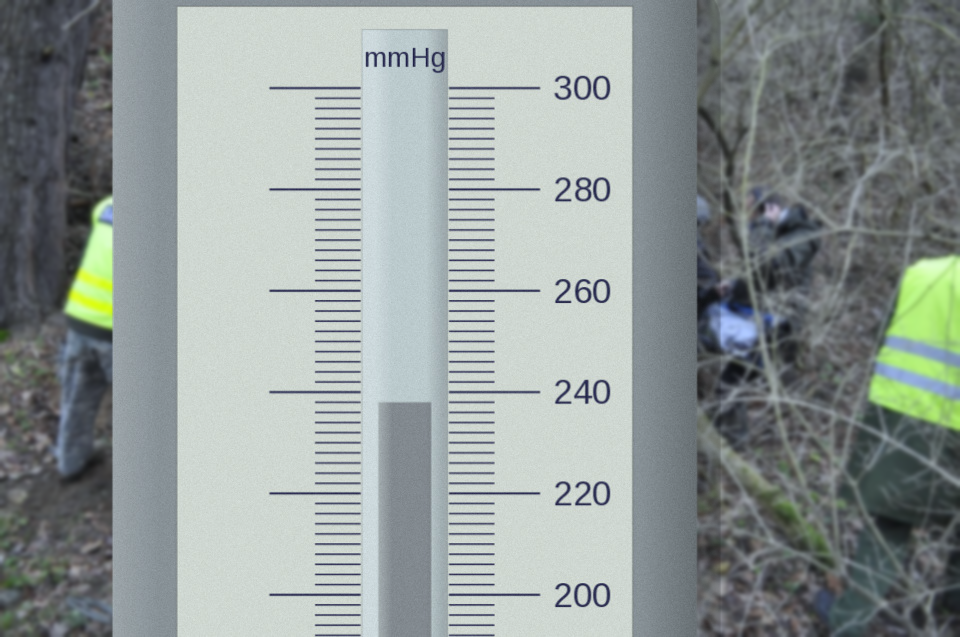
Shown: 238 mmHg
